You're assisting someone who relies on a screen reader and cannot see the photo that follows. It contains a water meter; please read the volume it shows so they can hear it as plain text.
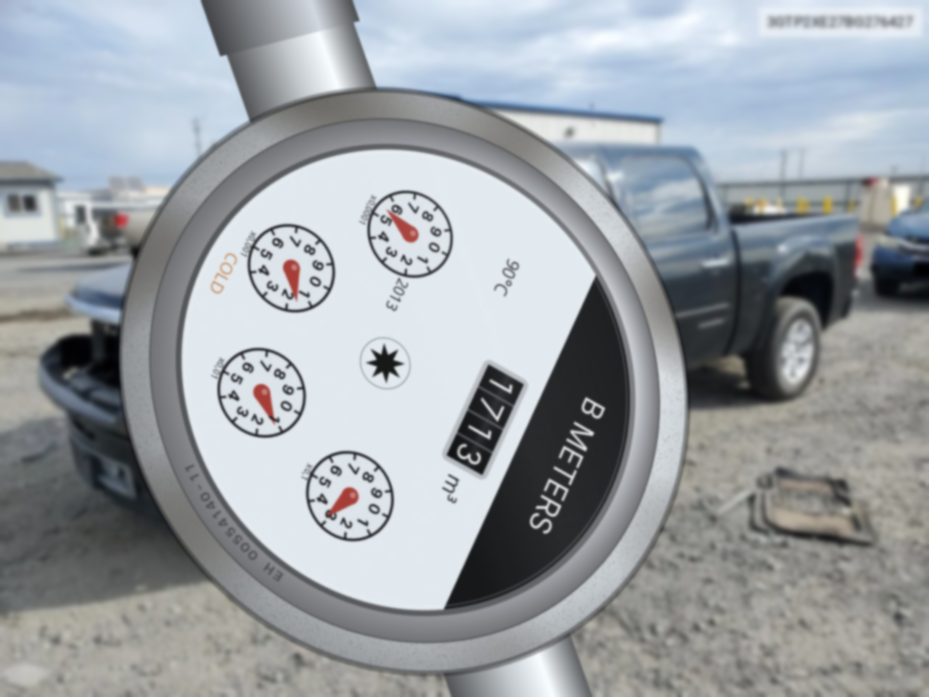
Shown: 1713.3115 m³
